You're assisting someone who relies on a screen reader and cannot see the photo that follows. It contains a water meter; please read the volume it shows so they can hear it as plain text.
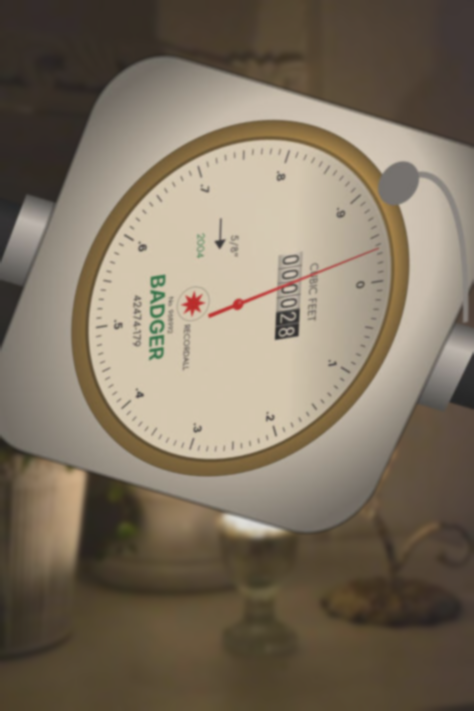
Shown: 27.96 ft³
